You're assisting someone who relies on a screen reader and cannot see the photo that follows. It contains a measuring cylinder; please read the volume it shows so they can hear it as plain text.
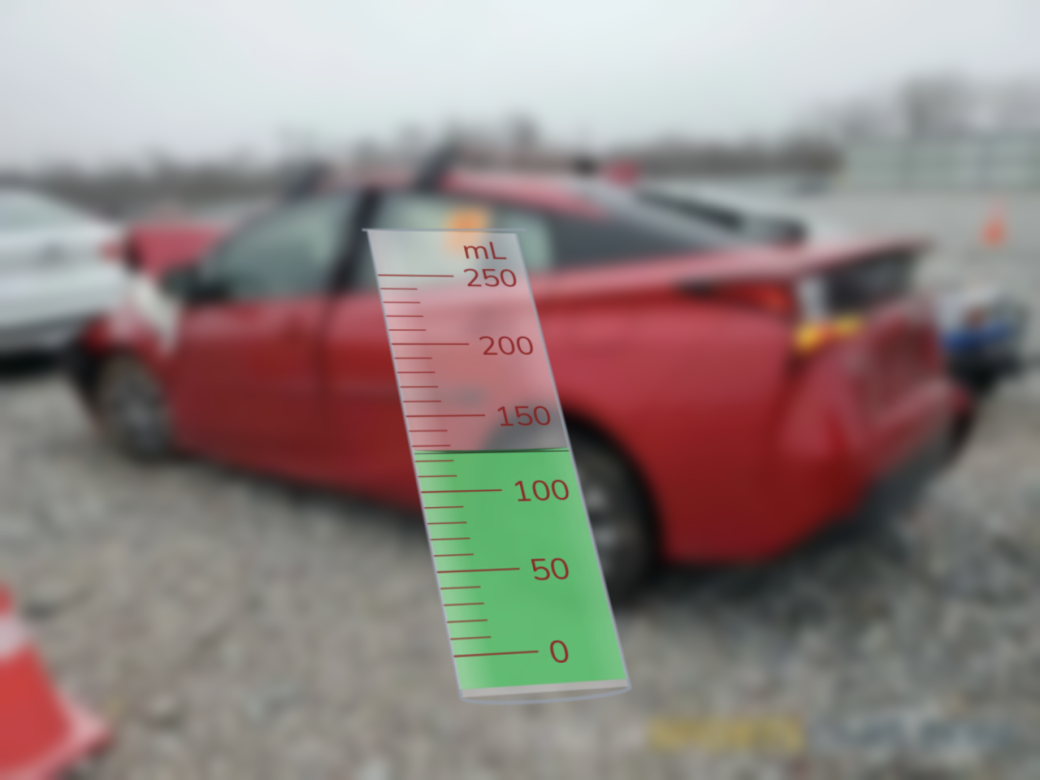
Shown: 125 mL
